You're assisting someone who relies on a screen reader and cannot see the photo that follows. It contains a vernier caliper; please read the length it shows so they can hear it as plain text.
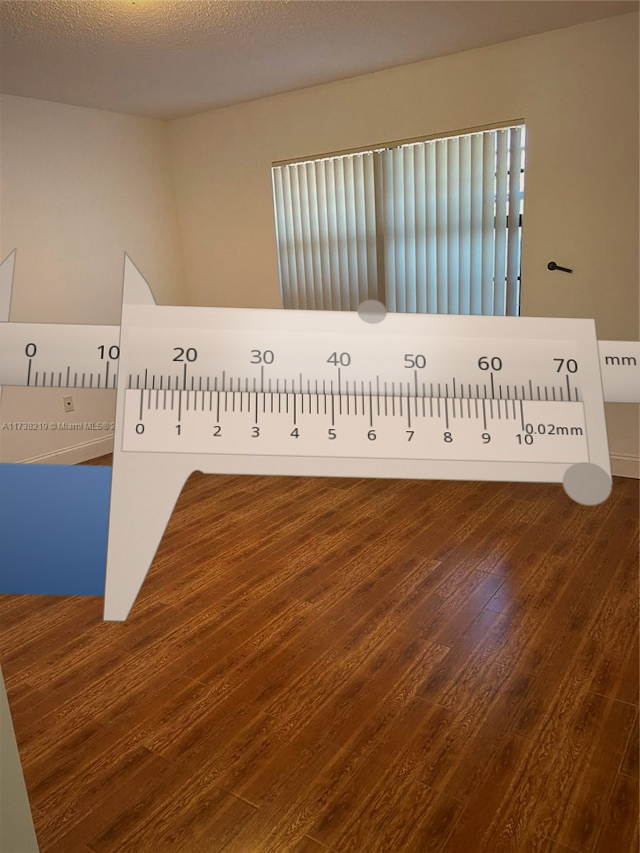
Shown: 14.6 mm
